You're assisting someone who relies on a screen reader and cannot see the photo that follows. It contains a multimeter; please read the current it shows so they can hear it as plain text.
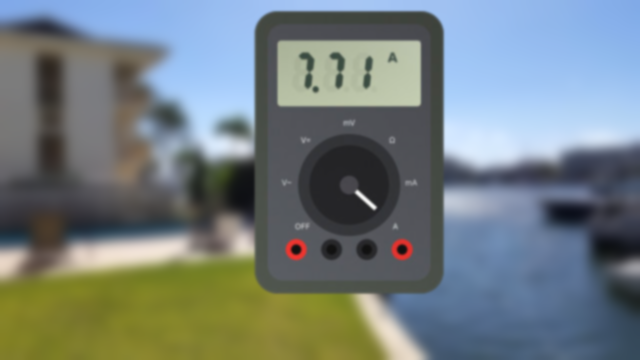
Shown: 7.71 A
